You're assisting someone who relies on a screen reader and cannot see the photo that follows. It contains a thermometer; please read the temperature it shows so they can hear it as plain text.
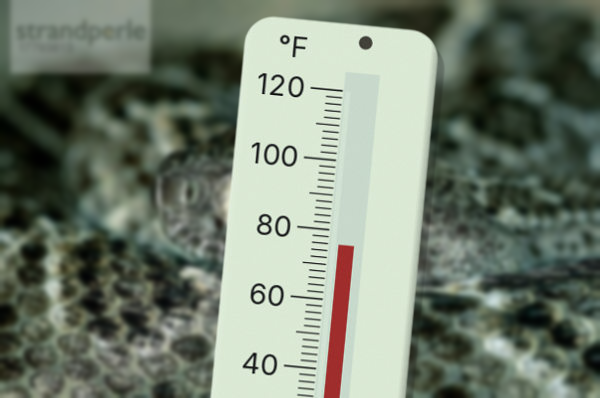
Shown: 76 °F
